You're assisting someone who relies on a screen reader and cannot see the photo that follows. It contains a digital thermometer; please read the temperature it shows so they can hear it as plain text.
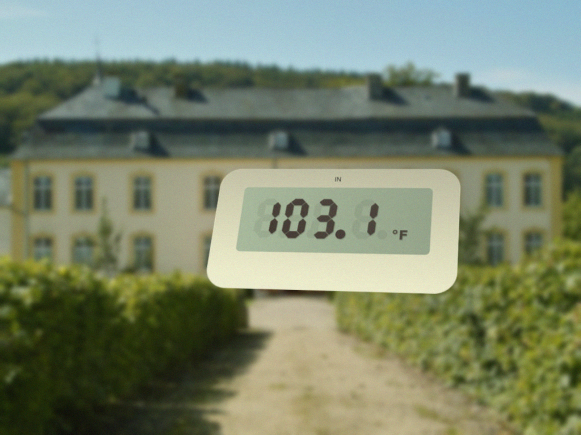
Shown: 103.1 °F
